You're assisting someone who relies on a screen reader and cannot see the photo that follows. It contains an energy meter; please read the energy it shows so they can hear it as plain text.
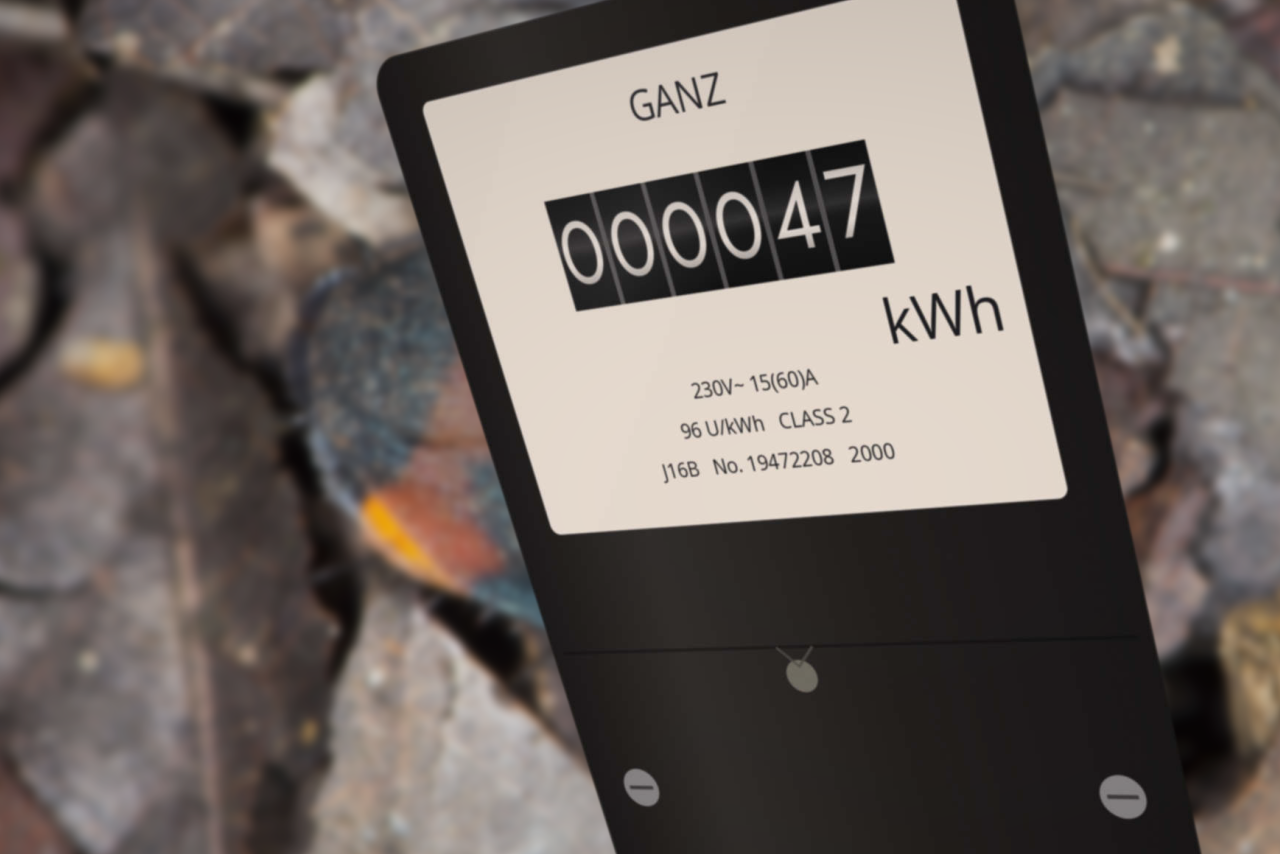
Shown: 47 kWh
